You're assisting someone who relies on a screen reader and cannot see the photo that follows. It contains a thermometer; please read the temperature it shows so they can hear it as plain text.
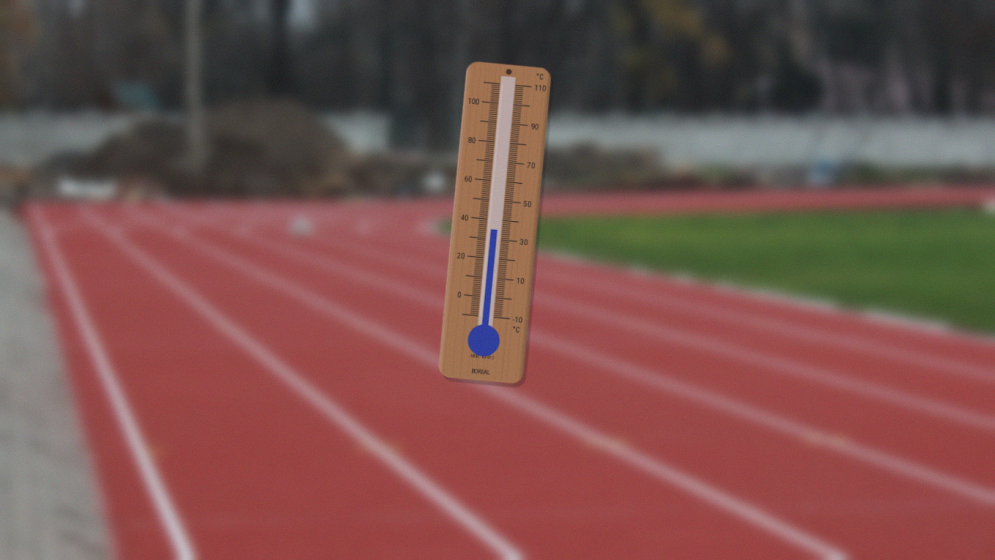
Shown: 35 °C
